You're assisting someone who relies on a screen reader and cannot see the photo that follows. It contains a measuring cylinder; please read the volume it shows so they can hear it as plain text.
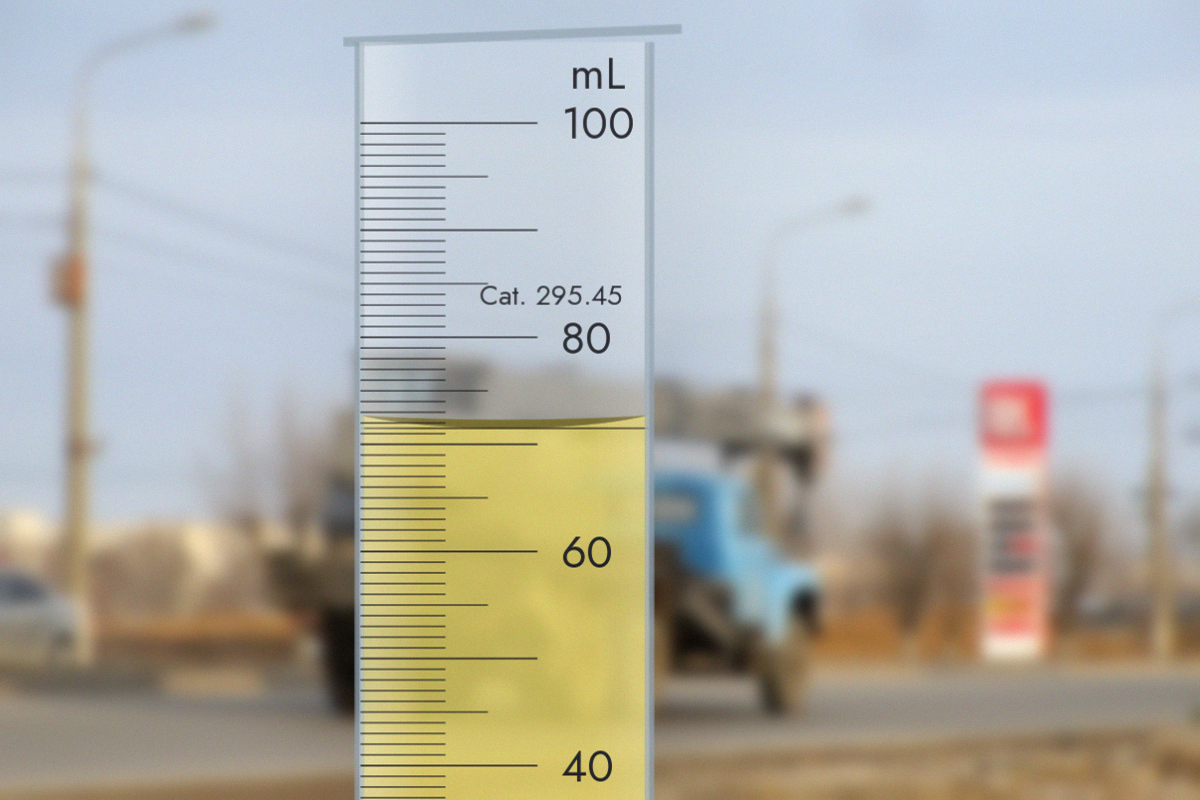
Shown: 71.5 mL
